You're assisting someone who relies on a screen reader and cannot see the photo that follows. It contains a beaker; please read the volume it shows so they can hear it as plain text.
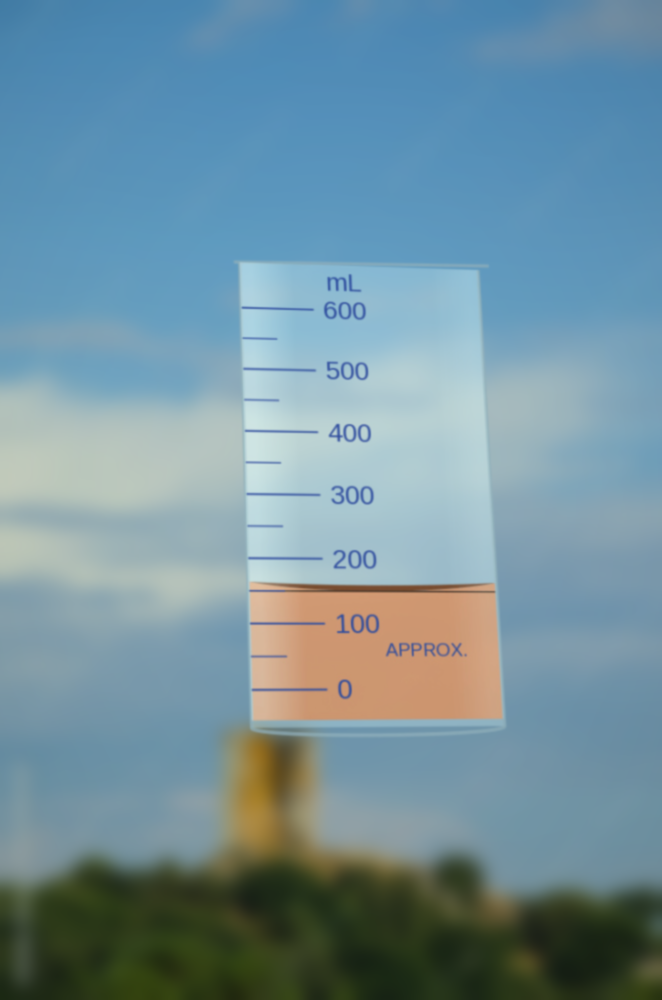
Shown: 150 mL
